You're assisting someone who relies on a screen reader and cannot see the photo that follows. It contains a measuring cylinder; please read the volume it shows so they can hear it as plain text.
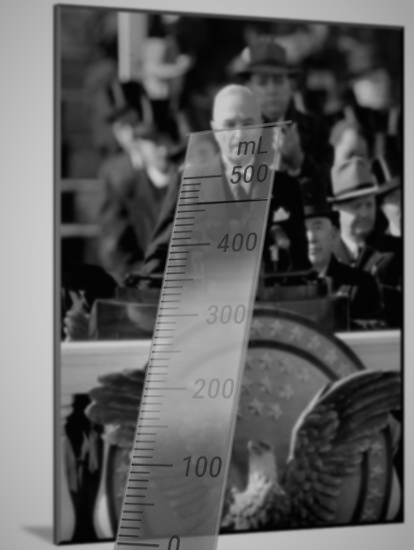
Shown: 460 mL
